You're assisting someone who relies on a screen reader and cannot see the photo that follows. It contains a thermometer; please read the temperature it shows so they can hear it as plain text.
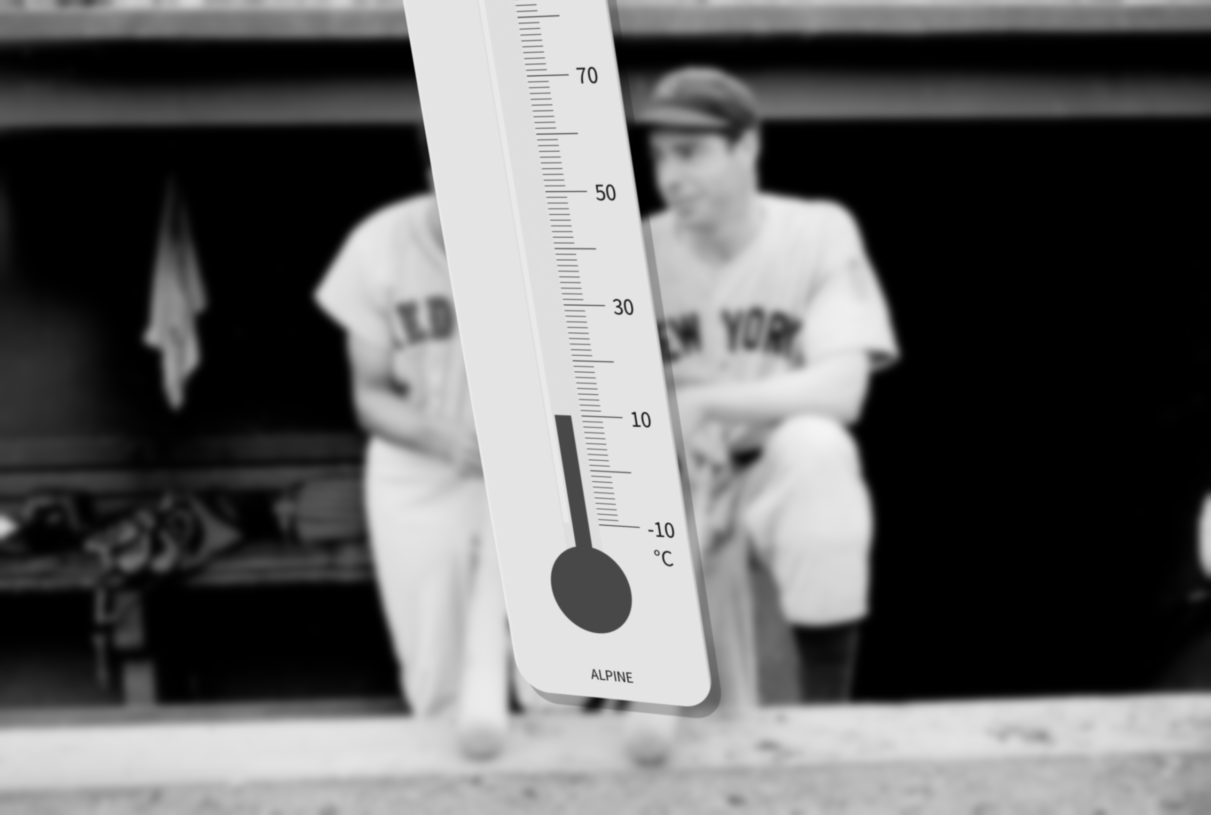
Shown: 10 °C
